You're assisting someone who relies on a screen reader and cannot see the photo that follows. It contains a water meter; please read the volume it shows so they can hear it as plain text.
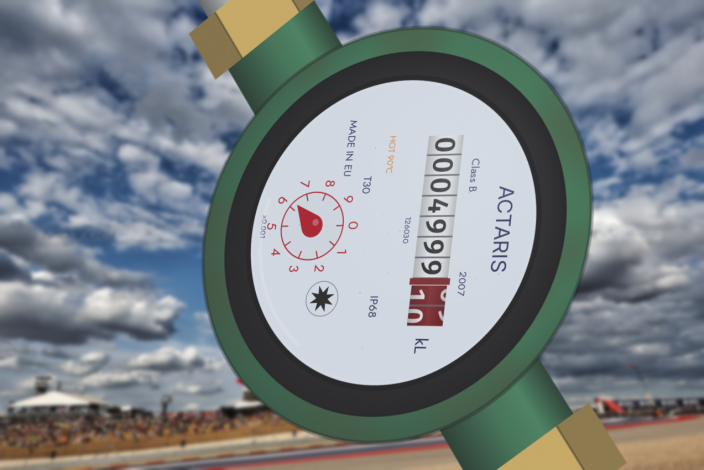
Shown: 4999.096 kL
